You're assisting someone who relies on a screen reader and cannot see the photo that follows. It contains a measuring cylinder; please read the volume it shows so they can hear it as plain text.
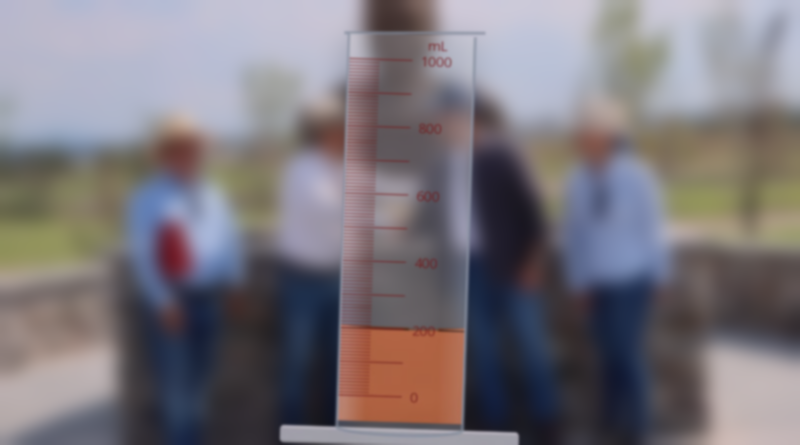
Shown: 200 mL
